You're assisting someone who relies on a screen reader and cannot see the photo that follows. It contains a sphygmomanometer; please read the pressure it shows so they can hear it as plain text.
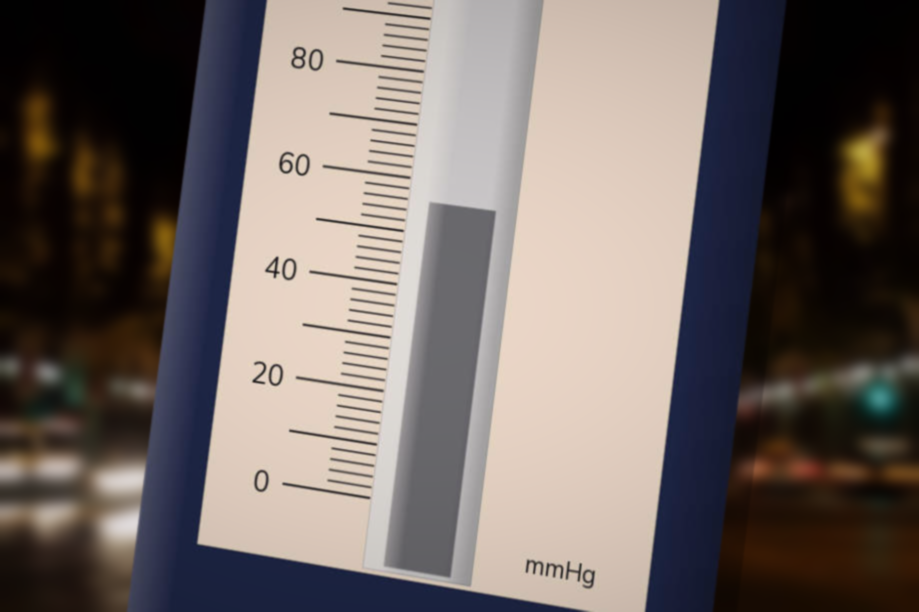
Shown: 56 mmHg
